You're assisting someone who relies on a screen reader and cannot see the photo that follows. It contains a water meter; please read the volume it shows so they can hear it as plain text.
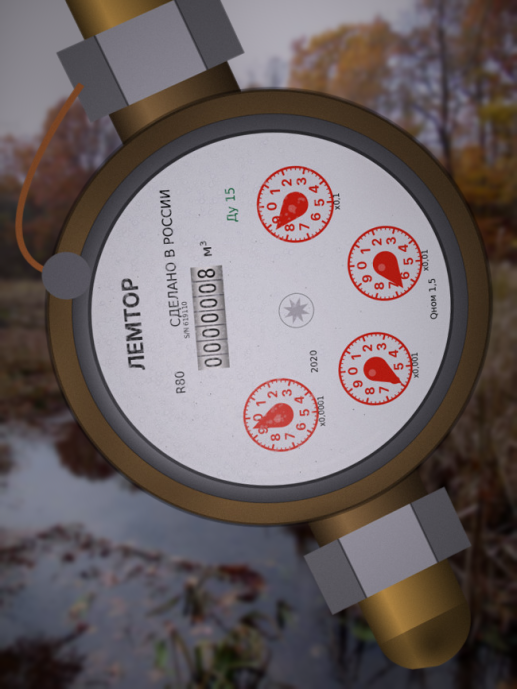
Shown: 8.8659 m³
